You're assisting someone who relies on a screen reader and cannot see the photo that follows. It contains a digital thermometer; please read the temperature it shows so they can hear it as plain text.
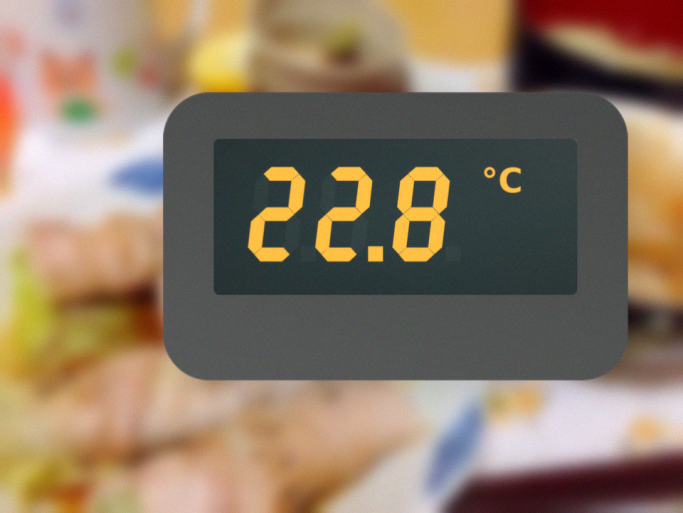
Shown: 22.8 °C
